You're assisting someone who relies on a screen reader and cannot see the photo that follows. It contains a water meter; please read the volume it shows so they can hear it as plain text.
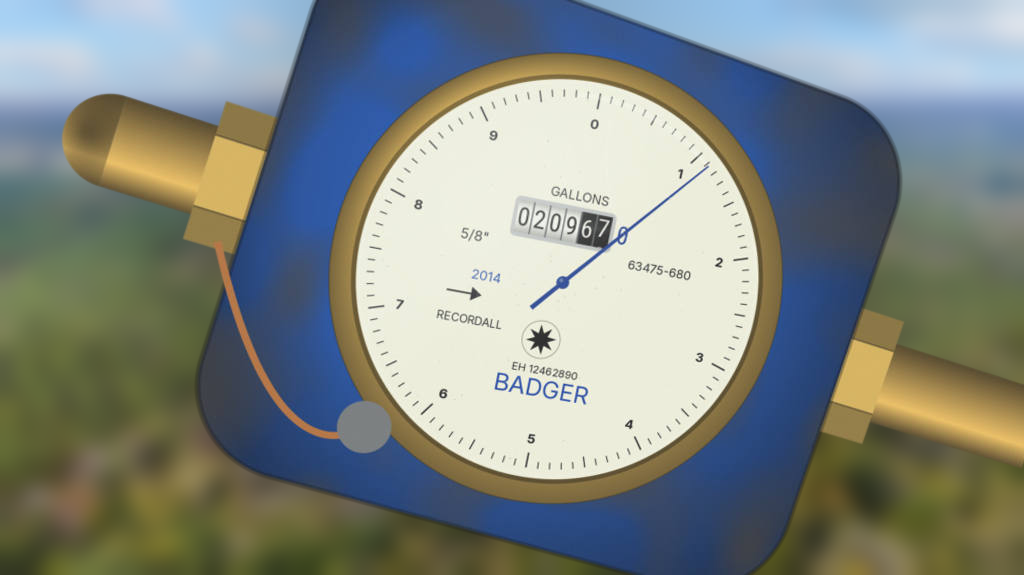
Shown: 209671.1 gal
